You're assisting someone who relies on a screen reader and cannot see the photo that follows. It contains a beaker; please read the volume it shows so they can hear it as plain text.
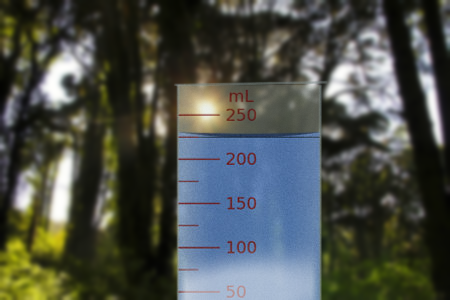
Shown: 225 mL
